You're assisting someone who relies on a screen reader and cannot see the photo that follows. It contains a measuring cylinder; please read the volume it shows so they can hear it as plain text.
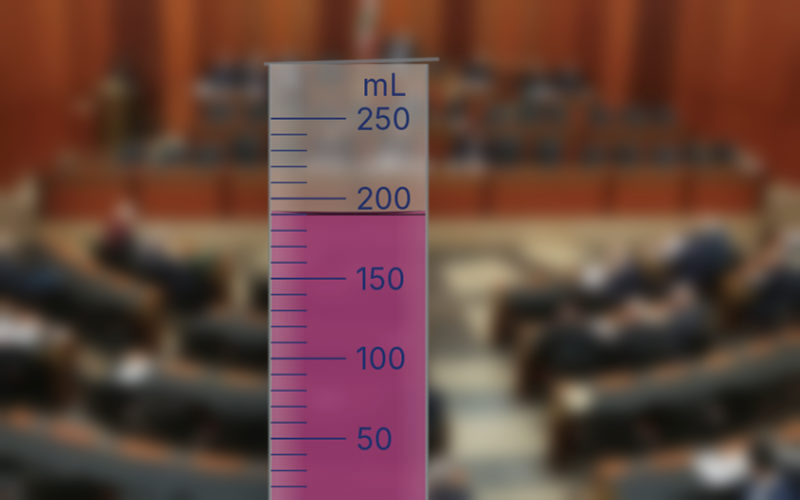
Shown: 190 mL
